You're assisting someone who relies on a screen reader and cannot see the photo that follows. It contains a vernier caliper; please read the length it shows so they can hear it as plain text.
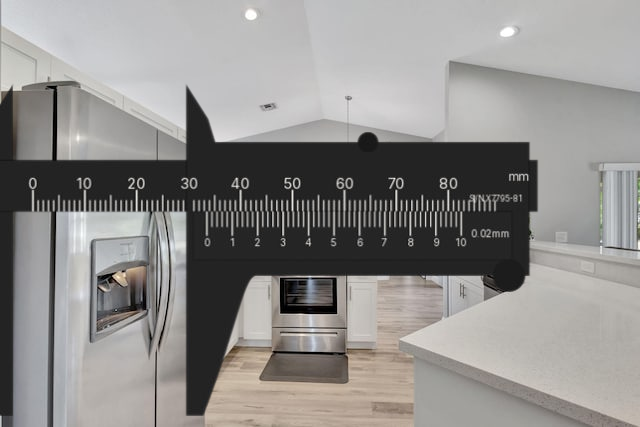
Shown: 33.5 mm
